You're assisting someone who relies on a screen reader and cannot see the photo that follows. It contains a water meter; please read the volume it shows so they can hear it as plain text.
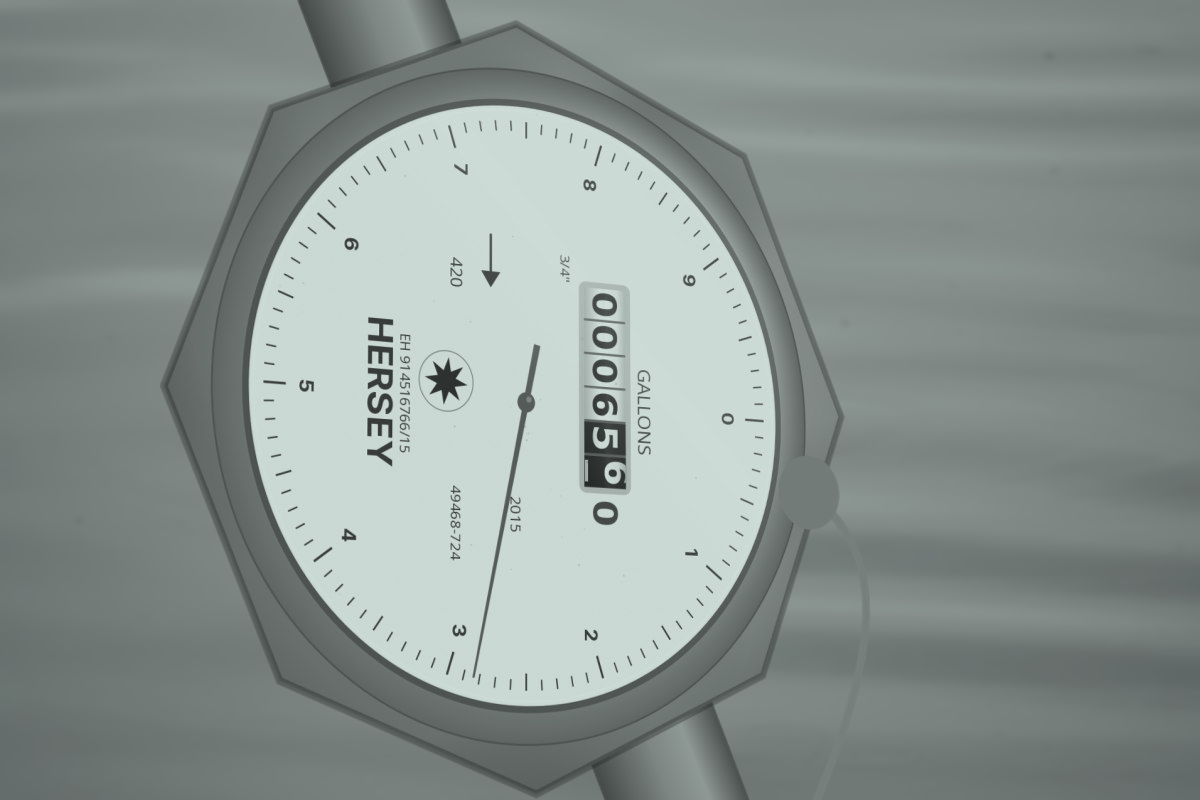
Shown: 6562.8 gal
